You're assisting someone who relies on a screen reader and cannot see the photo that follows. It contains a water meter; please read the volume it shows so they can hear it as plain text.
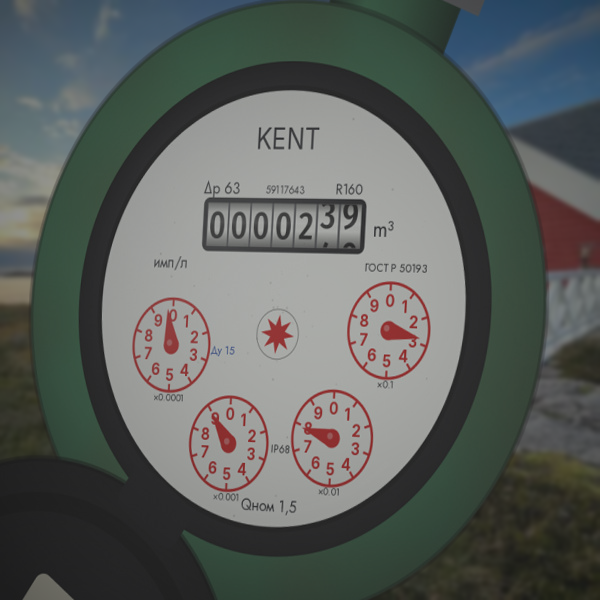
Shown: 239.2789 m³
